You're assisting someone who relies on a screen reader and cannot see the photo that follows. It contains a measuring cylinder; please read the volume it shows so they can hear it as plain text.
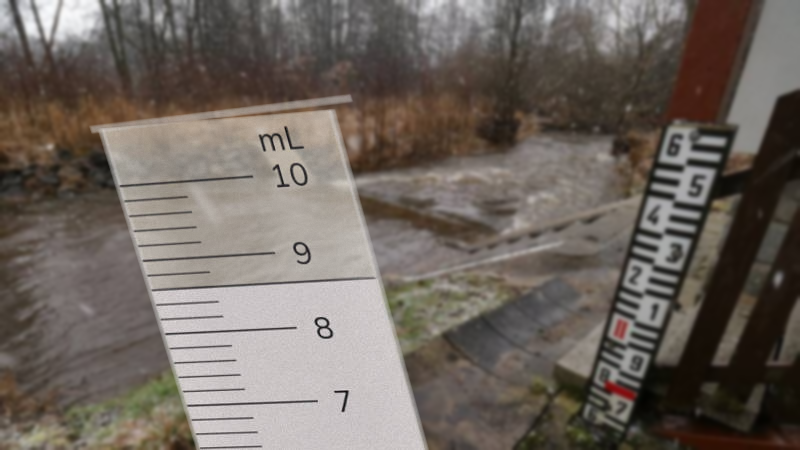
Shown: 8.6 mL
